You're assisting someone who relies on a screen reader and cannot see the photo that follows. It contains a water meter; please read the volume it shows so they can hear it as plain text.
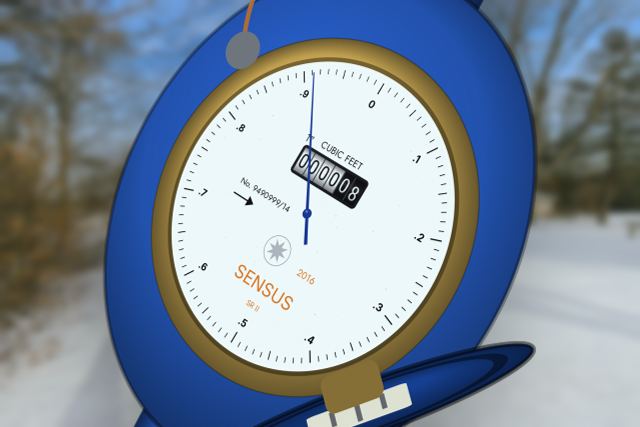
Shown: 7.91 ft³
